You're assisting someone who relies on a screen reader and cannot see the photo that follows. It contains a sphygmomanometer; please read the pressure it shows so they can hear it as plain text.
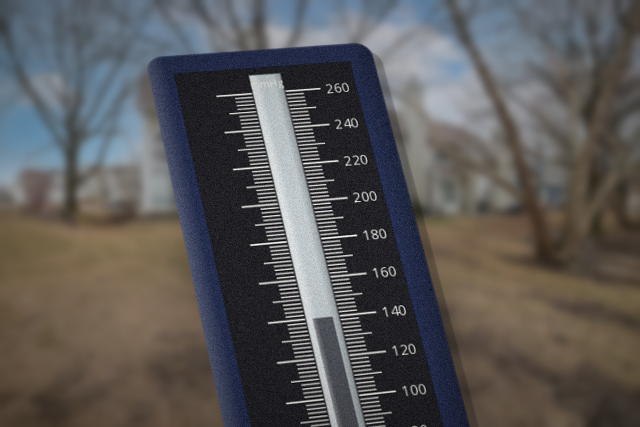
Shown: 140 mmHg
